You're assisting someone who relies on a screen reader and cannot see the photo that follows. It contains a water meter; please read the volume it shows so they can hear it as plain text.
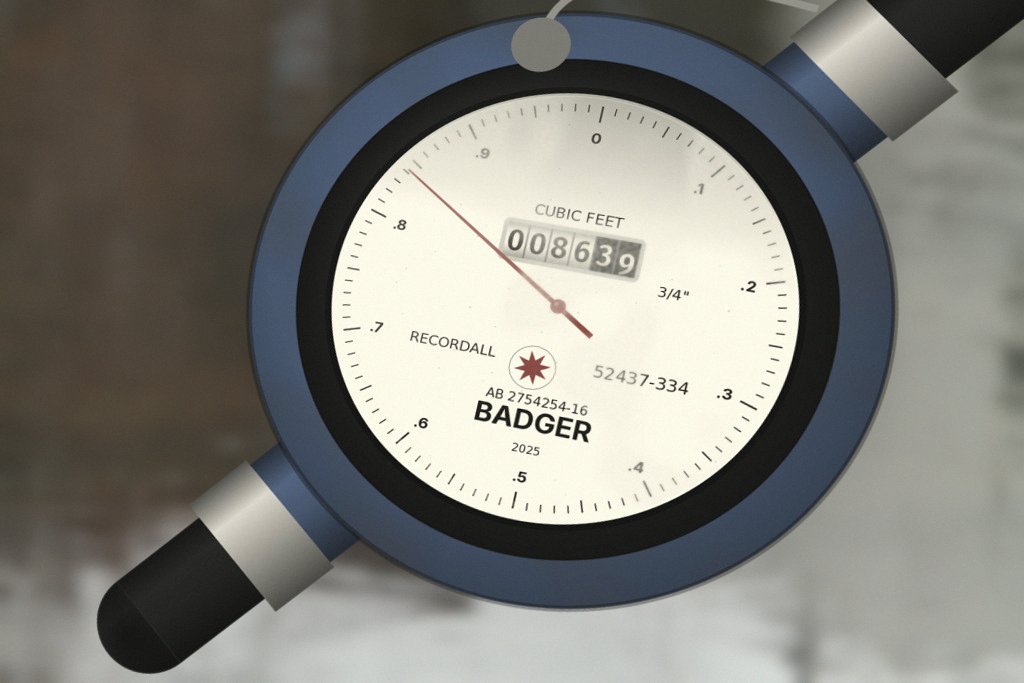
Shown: 8638.84 ft³
